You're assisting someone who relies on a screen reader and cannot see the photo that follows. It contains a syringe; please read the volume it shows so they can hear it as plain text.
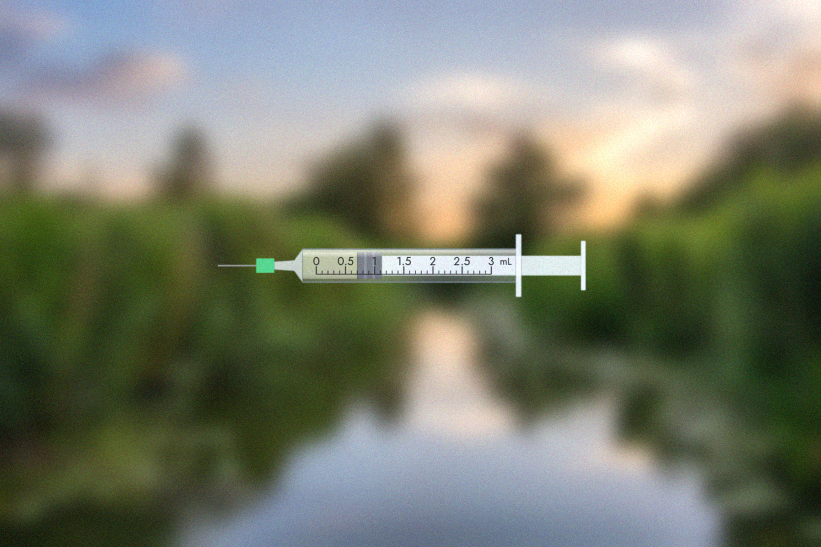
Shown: 0.7 mL
